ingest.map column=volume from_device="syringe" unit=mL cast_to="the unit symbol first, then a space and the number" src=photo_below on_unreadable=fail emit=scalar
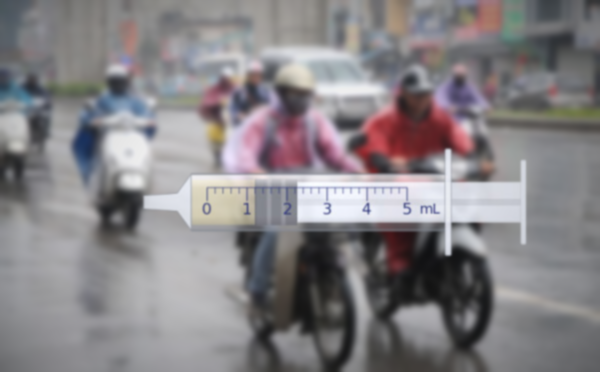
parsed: mL 1.2
